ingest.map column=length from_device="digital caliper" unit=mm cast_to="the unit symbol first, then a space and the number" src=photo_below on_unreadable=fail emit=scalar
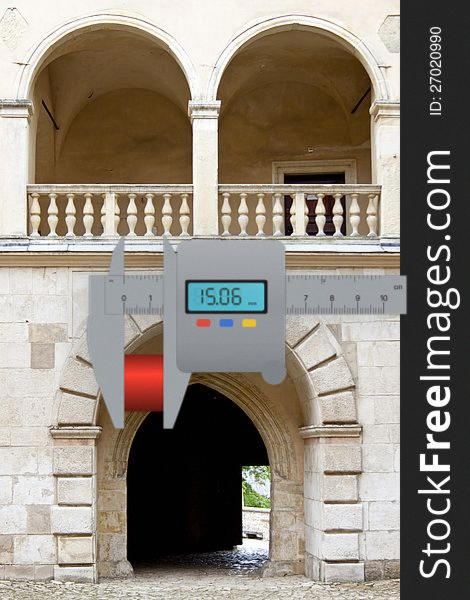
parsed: mm 15.06
